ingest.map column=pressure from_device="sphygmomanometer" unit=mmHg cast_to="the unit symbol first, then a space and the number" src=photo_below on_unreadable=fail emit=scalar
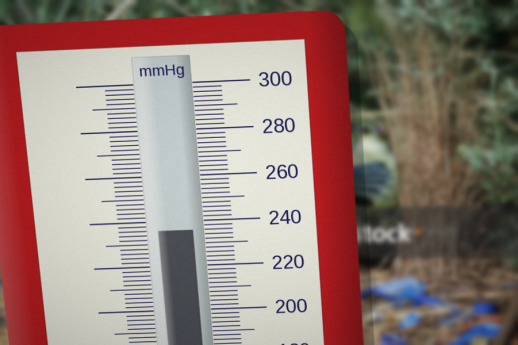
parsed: mmHg 236
